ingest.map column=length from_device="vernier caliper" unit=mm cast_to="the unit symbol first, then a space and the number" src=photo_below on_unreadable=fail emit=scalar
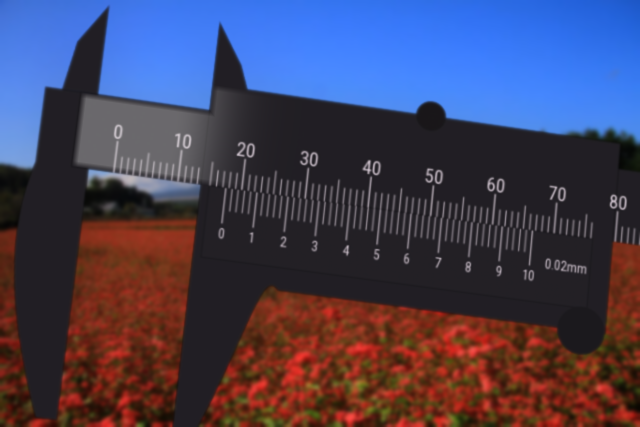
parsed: mm 17.5
